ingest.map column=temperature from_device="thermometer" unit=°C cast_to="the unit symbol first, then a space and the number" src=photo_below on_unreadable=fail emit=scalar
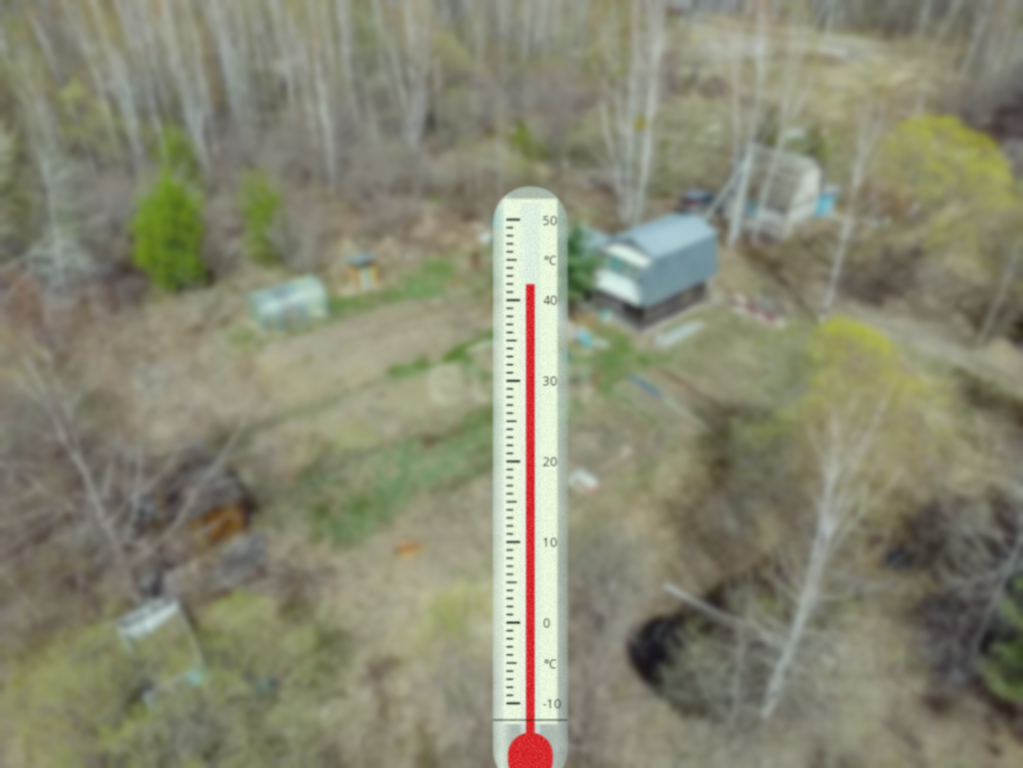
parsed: °C 42
